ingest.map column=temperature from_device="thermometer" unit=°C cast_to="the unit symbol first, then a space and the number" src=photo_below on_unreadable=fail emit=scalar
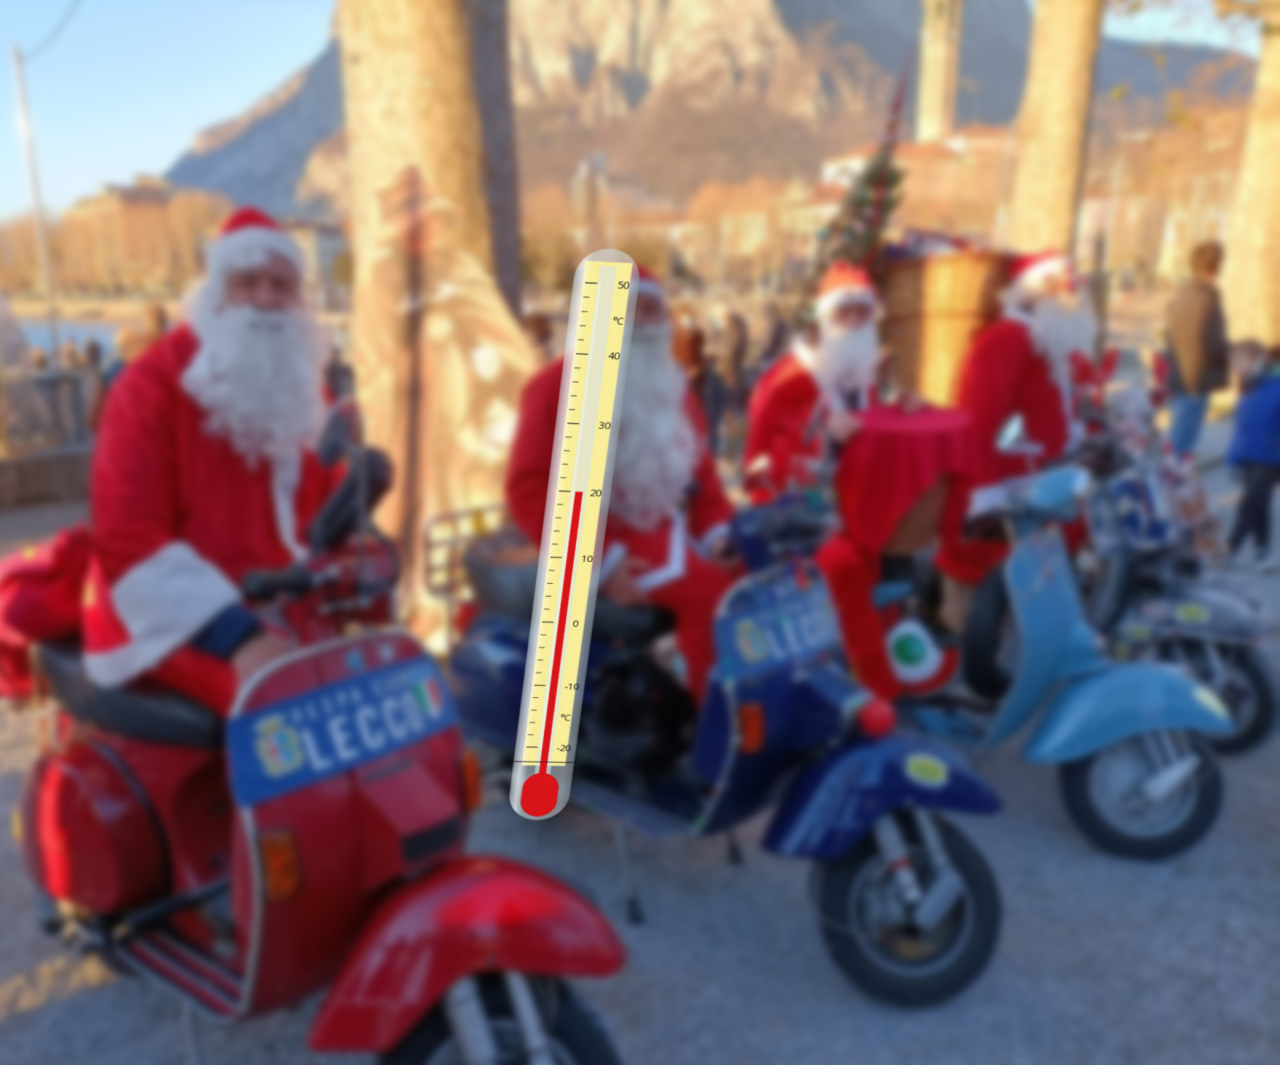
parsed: °C 20
